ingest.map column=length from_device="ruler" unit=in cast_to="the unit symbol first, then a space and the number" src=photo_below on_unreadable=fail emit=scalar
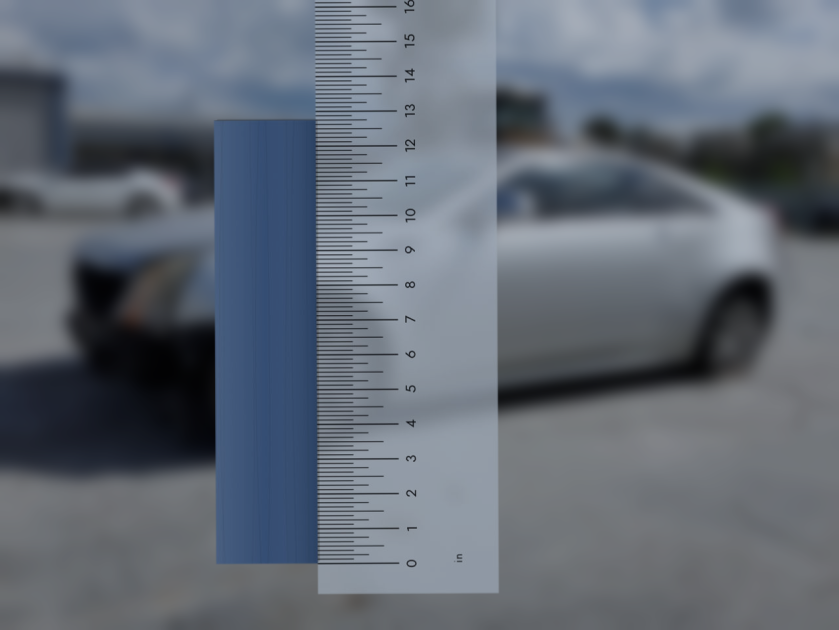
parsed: in 12.75
